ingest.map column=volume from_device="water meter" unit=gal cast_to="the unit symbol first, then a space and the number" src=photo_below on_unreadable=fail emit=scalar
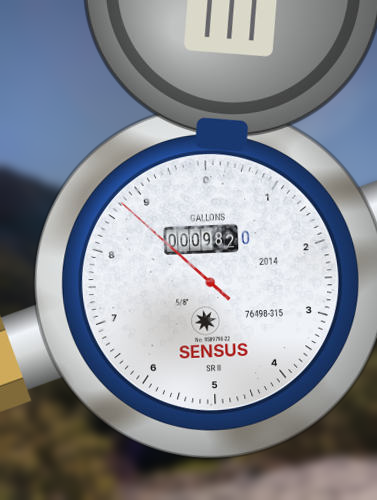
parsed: gal 9818.7
